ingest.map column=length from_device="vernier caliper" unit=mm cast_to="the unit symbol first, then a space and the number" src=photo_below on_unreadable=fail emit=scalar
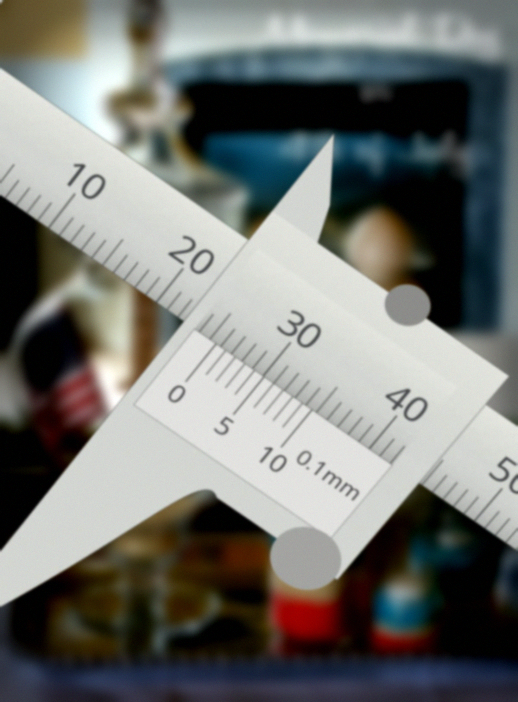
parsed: mm 25.6
